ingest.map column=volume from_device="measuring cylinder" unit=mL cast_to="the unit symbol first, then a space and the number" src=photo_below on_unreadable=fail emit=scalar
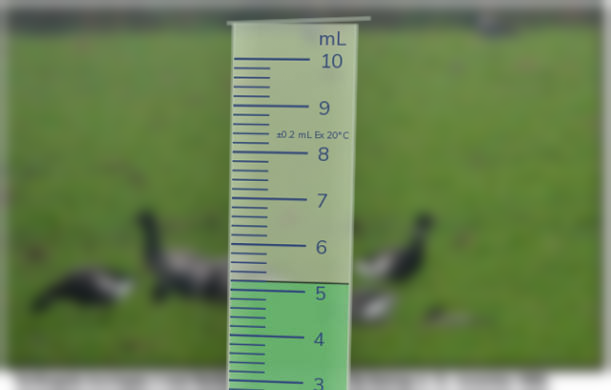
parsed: mL 5.2
